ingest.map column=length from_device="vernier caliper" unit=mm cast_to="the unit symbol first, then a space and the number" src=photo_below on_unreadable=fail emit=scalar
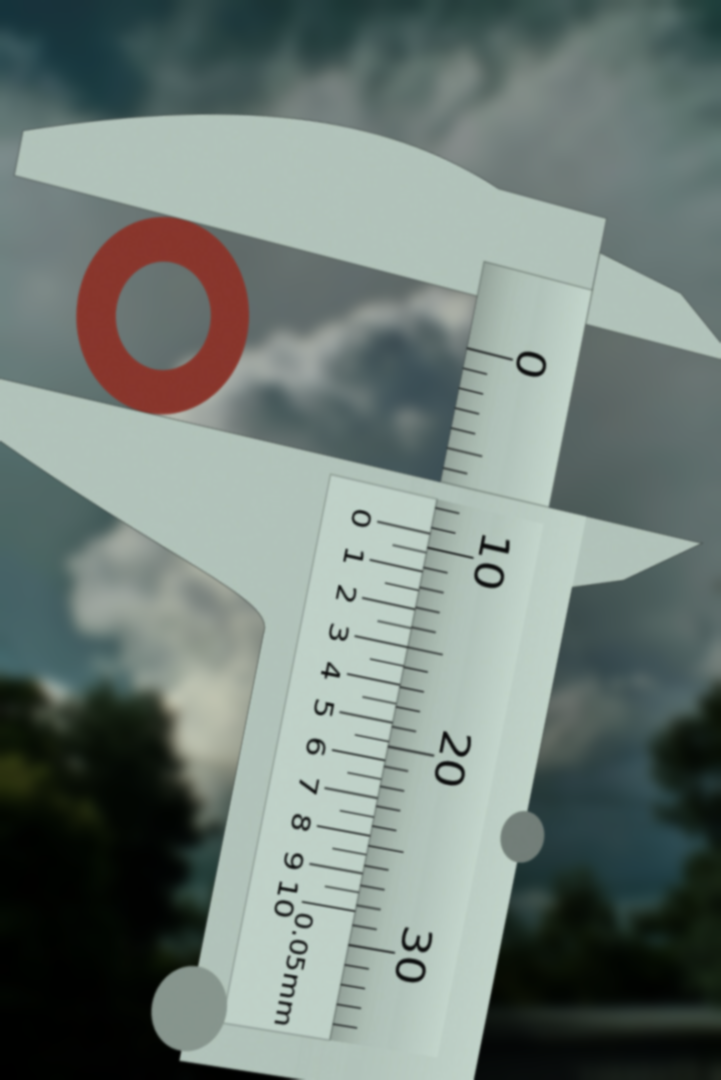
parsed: mm 9.3
